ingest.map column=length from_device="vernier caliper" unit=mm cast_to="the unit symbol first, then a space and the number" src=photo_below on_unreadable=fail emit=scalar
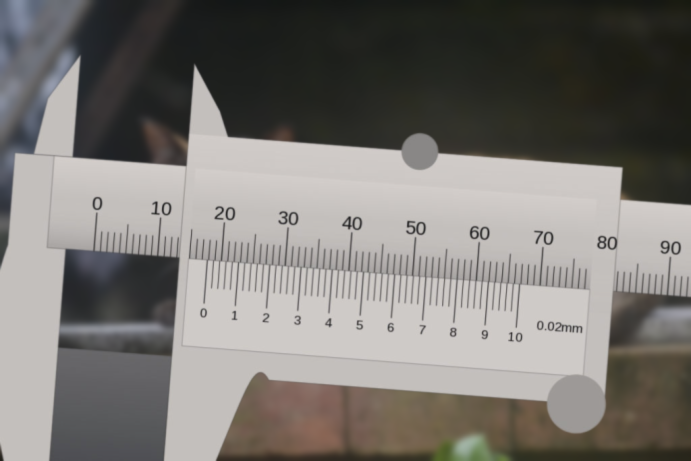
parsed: mm 17.8
